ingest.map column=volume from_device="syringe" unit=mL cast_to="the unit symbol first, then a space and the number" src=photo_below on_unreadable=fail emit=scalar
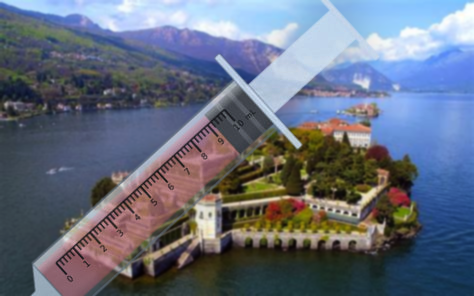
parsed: mL 9.2
